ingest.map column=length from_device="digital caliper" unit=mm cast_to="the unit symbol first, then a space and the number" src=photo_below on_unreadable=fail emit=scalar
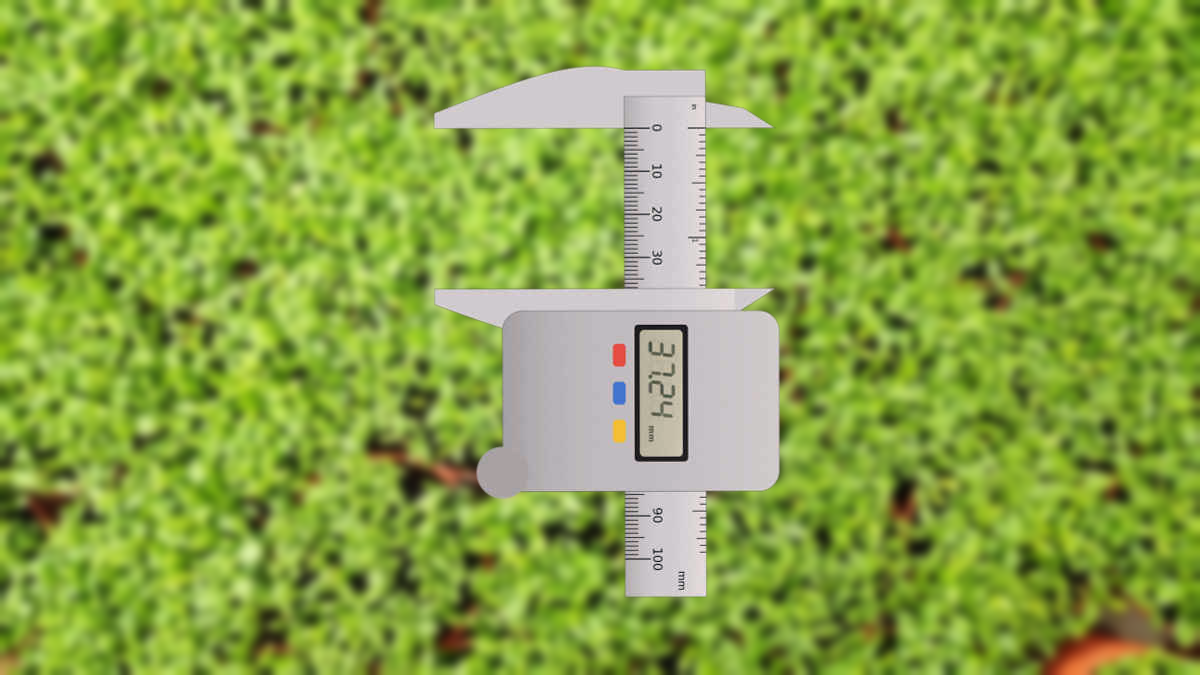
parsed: mm 37.24
